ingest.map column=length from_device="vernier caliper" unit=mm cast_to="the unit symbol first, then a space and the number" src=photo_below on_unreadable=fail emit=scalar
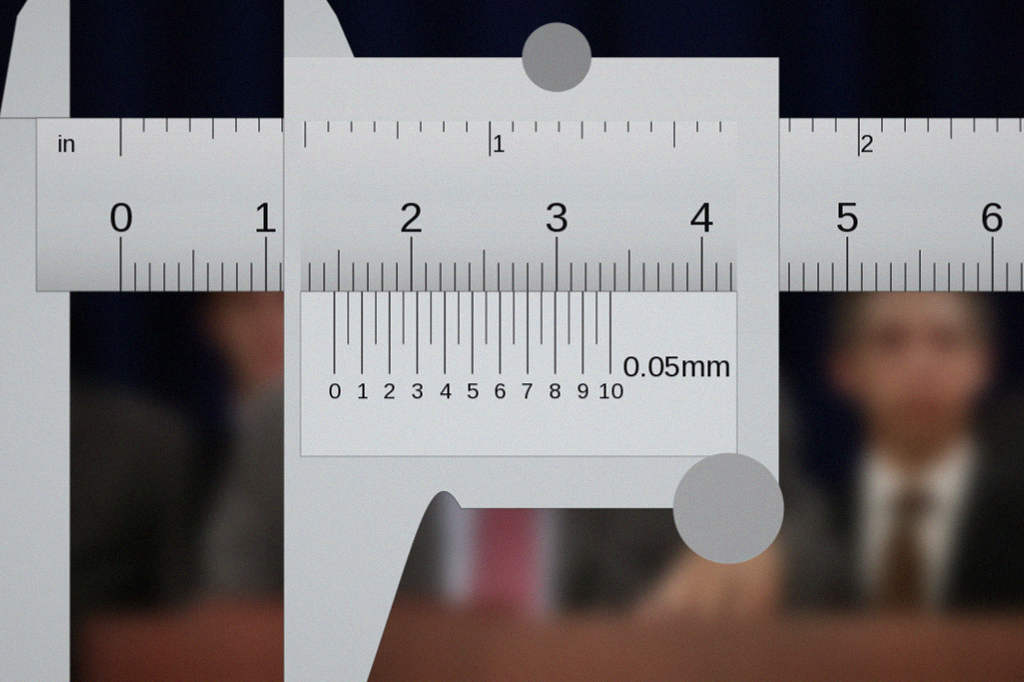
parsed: mm 14.7
